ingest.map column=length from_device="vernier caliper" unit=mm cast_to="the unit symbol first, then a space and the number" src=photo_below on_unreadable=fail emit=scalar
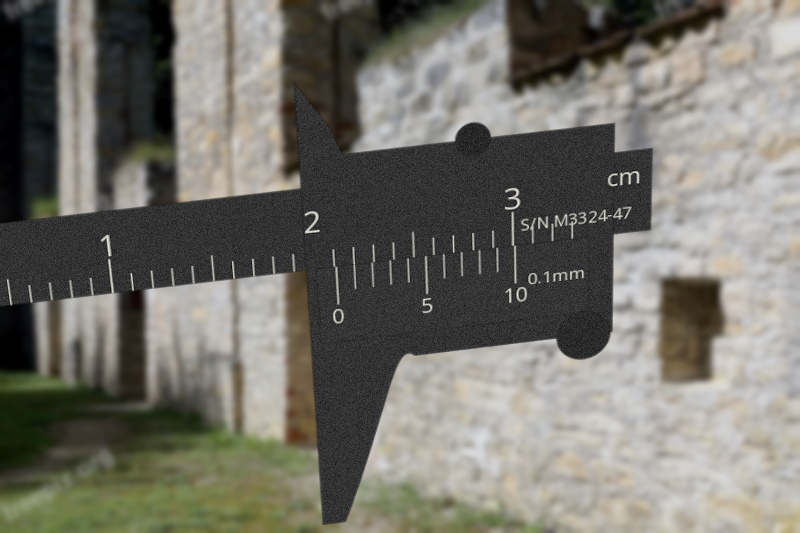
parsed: mm 21.1
